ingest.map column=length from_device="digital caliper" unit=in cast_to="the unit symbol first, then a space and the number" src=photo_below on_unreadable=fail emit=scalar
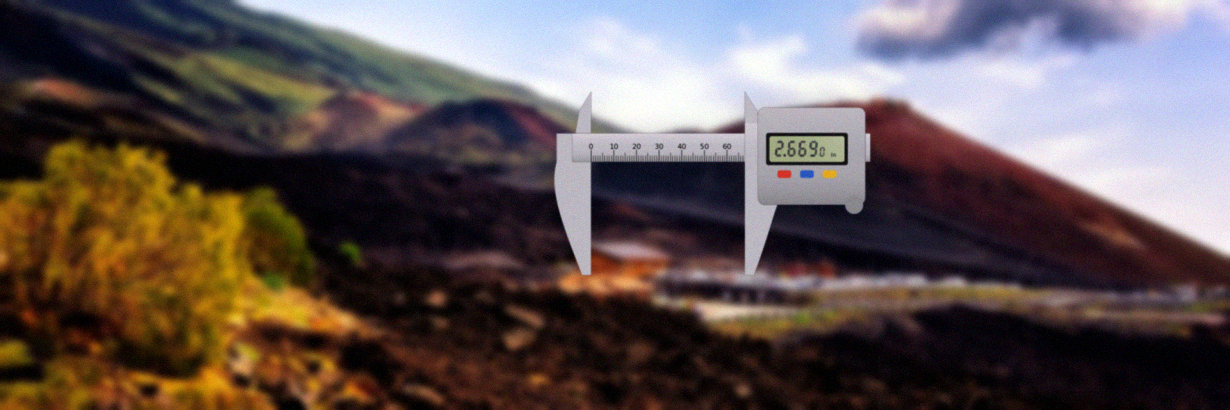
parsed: in 2.6690
